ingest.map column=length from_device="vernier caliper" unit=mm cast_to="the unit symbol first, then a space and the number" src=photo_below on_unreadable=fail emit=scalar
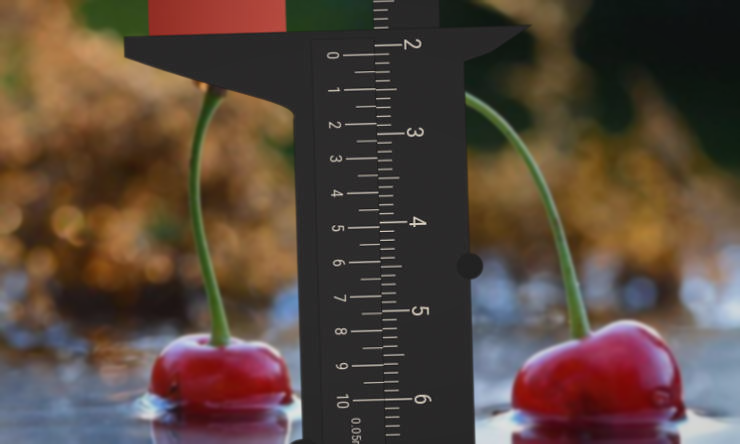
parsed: mm 21.0
